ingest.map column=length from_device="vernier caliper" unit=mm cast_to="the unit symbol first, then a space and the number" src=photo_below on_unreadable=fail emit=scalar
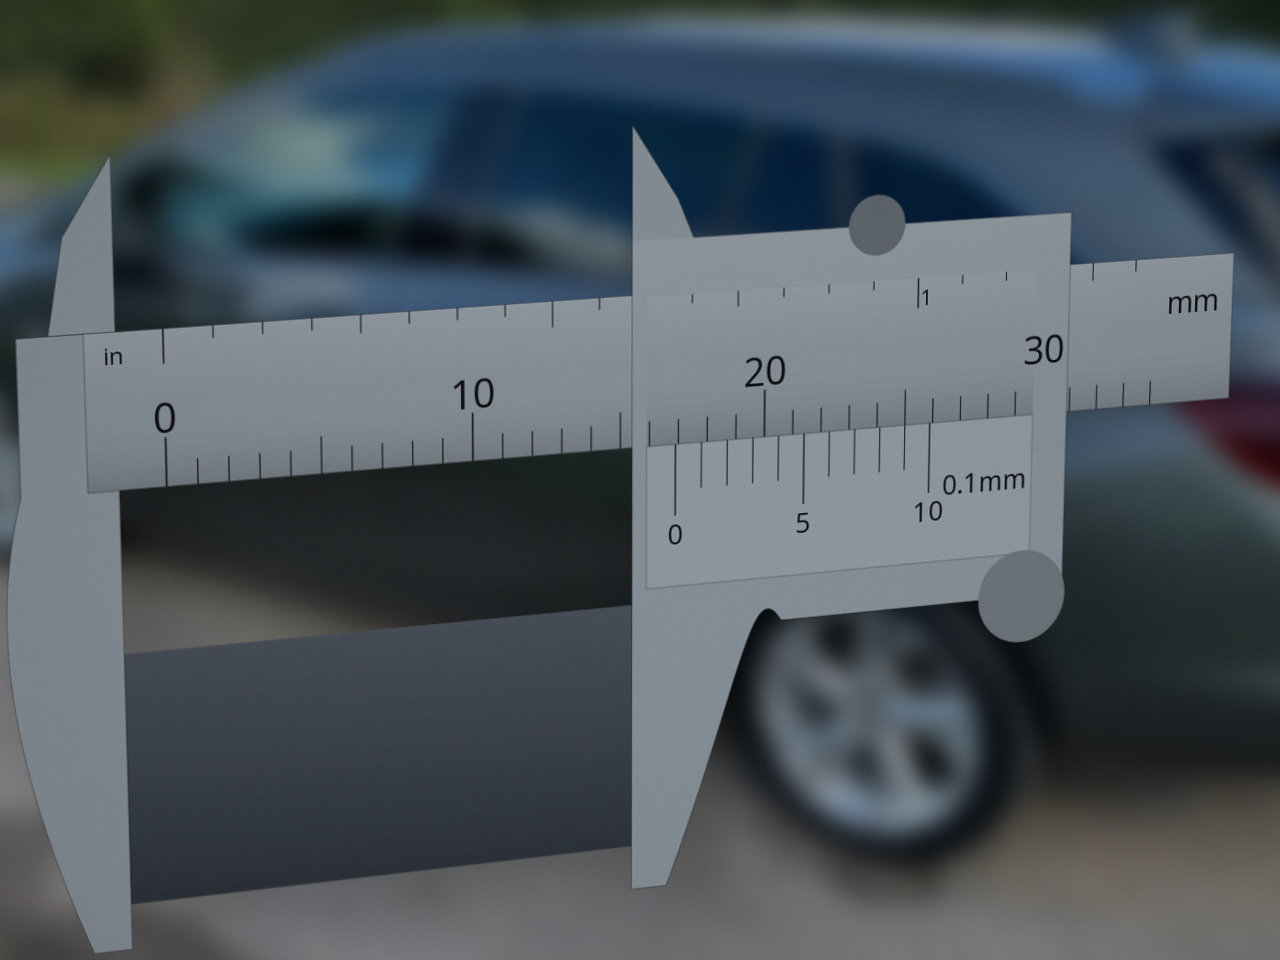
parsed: mm 16.9
